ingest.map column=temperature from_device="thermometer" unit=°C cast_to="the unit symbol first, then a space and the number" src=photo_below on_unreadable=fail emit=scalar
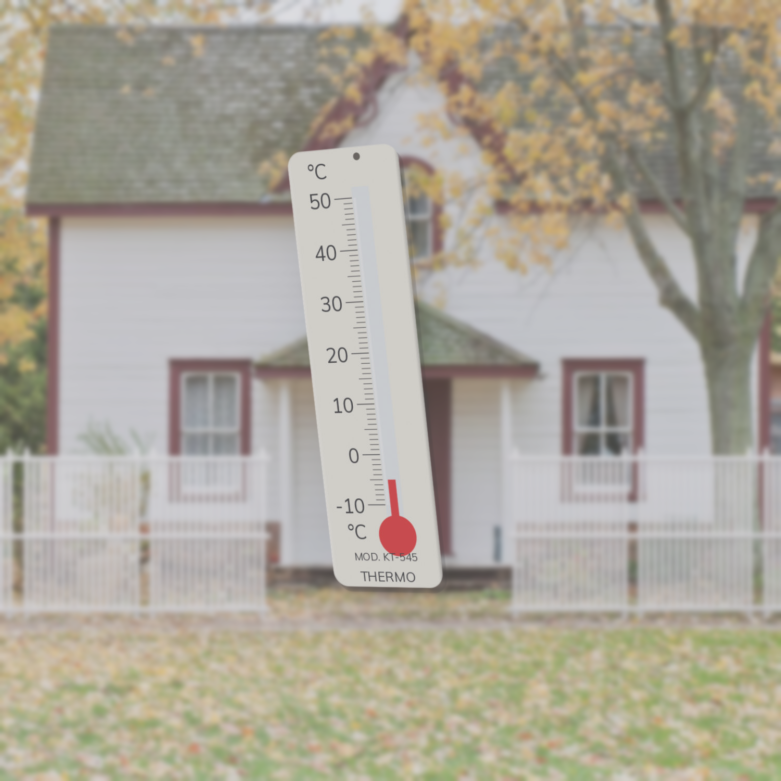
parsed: °C -5
